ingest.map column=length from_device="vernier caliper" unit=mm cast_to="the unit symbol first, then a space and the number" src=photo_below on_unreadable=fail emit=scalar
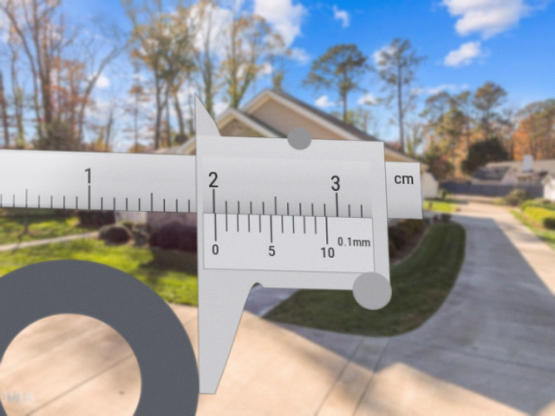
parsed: mm 20.1
